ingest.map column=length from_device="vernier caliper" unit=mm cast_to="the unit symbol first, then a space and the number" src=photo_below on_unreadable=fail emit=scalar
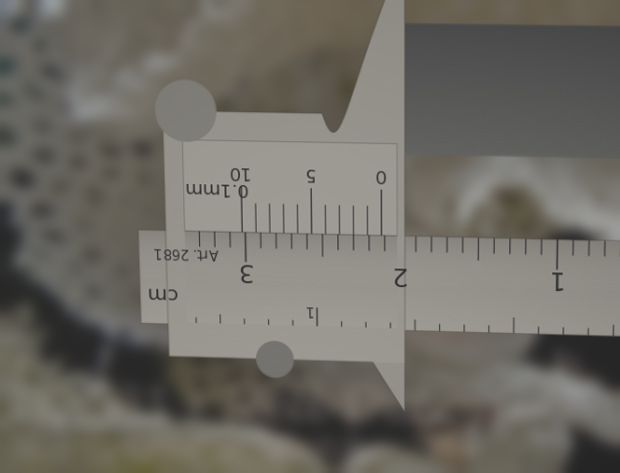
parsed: mm 21.2
